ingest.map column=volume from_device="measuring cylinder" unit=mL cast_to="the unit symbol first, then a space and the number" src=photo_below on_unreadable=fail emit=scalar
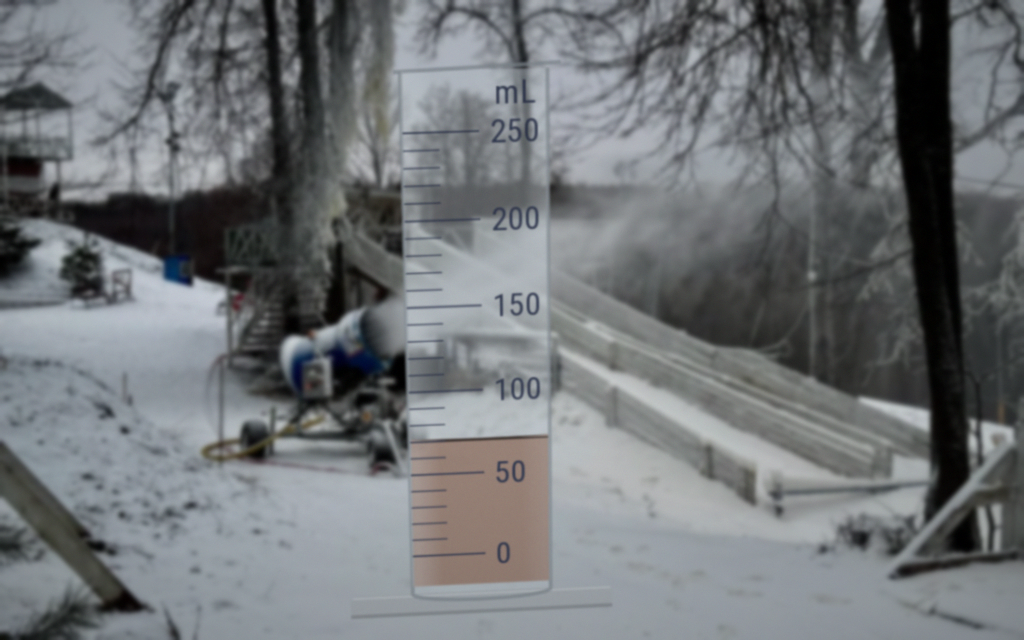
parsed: mL 70
